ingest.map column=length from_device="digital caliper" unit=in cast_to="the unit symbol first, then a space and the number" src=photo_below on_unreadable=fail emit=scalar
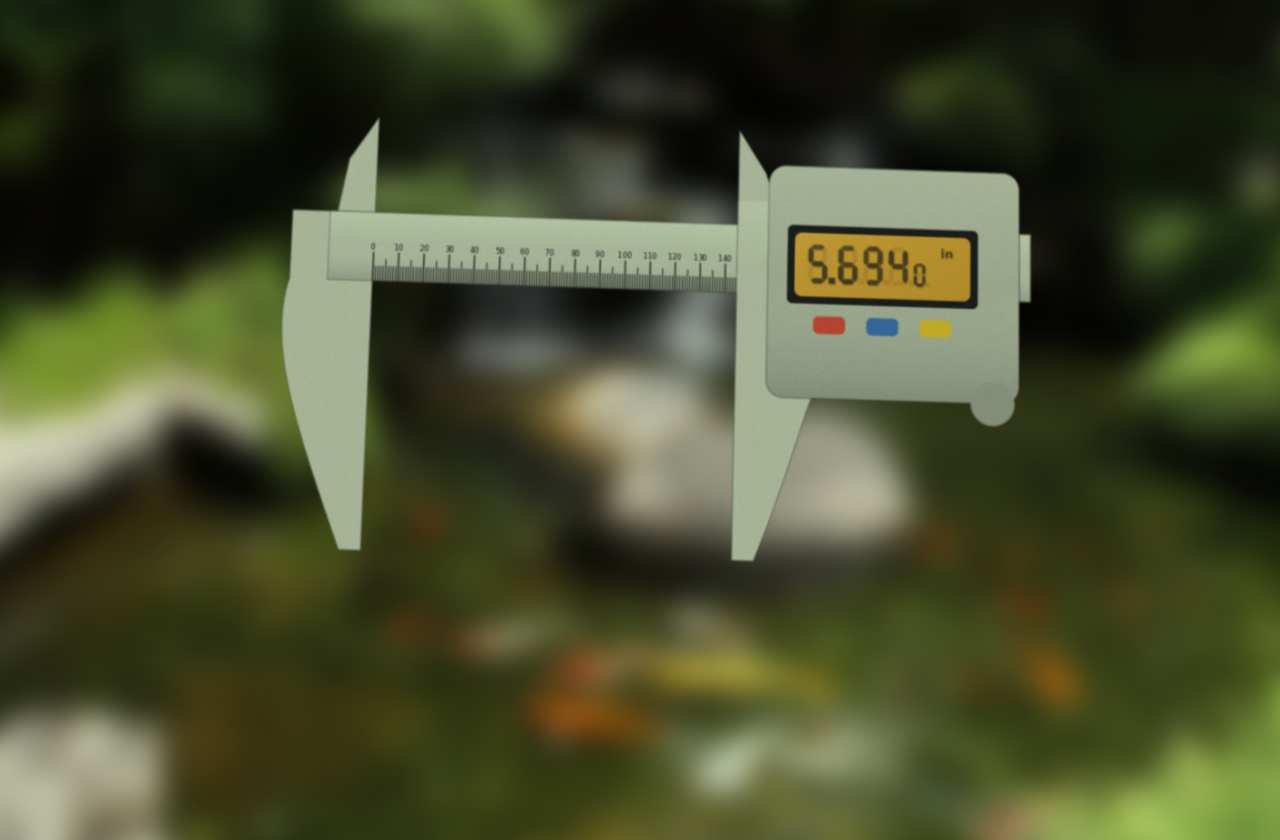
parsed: in 5.6940
